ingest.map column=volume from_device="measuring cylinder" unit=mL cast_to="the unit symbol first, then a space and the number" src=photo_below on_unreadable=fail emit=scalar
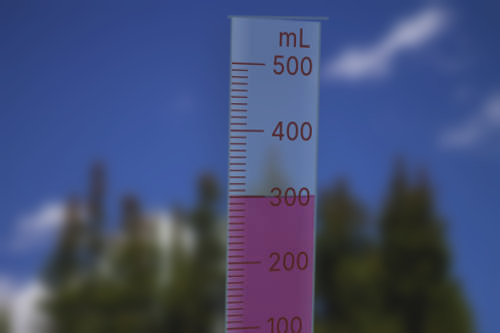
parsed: mL 300
